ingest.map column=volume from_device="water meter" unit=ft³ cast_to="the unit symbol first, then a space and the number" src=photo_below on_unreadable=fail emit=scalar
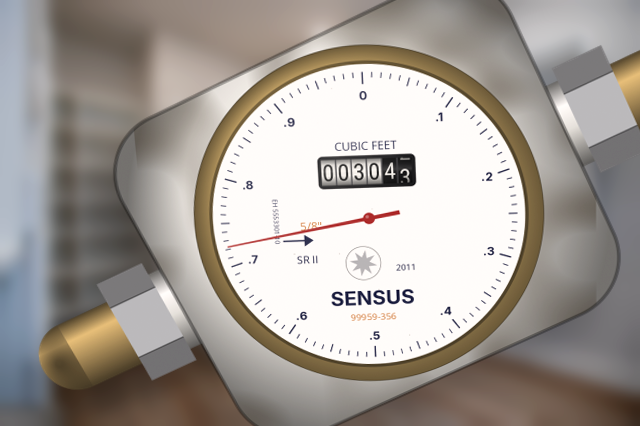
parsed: ft³ 3042.72
